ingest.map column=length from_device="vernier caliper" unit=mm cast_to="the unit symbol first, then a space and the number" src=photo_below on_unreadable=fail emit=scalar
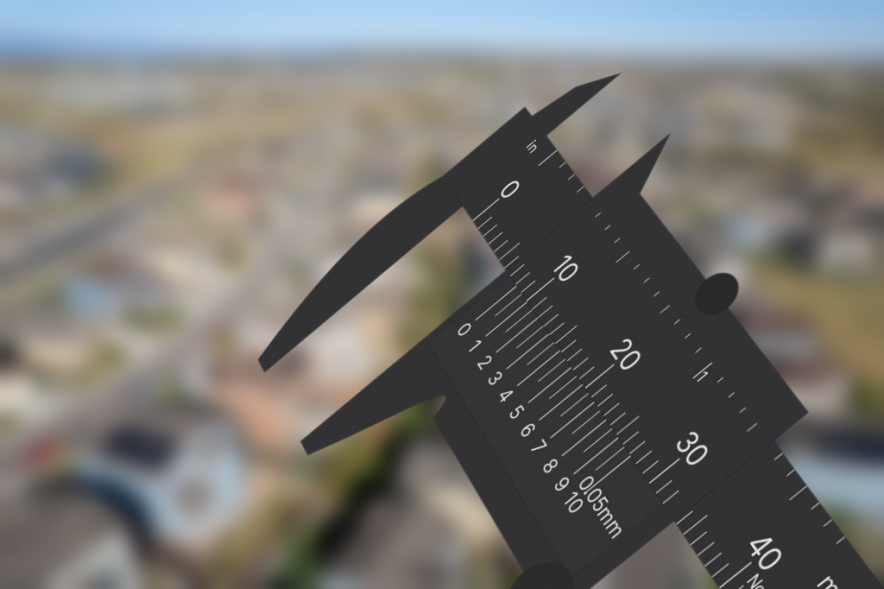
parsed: mm 8.2
